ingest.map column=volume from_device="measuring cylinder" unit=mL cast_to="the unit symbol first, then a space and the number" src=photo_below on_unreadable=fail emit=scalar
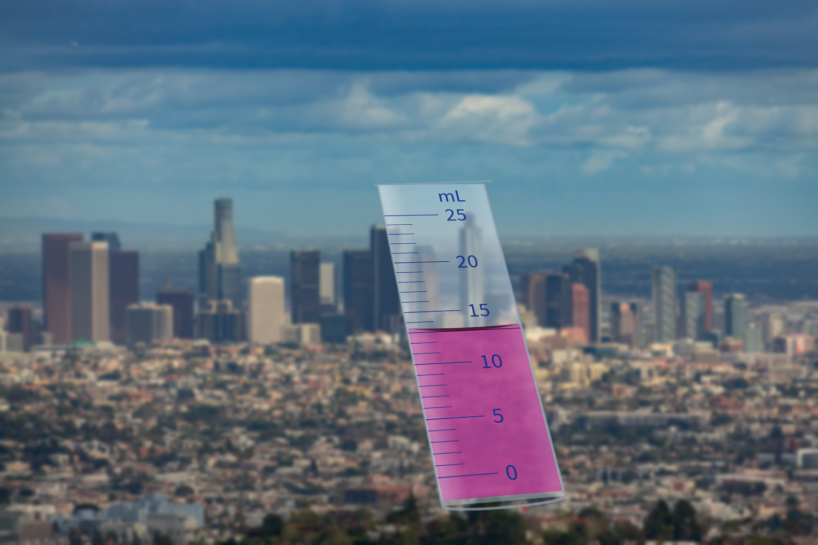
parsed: mL 13
